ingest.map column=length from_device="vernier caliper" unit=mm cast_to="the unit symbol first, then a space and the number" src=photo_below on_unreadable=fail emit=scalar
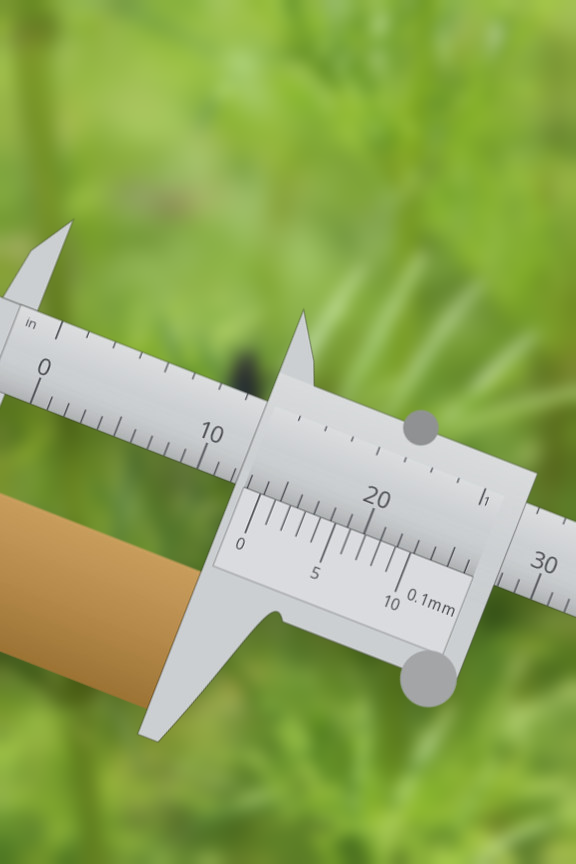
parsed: mm 13.8
